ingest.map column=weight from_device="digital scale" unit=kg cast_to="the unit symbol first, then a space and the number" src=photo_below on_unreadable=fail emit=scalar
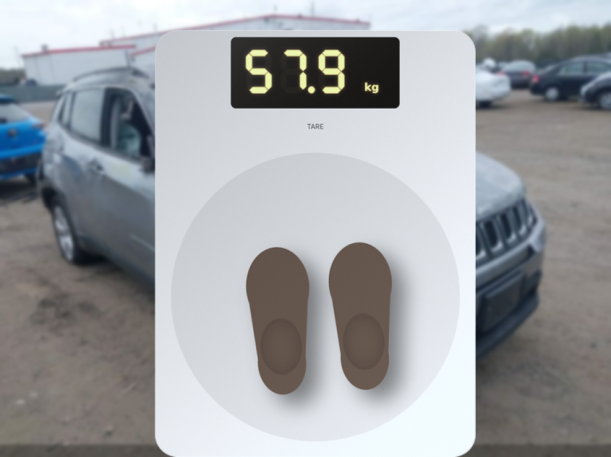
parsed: kg 57.9
